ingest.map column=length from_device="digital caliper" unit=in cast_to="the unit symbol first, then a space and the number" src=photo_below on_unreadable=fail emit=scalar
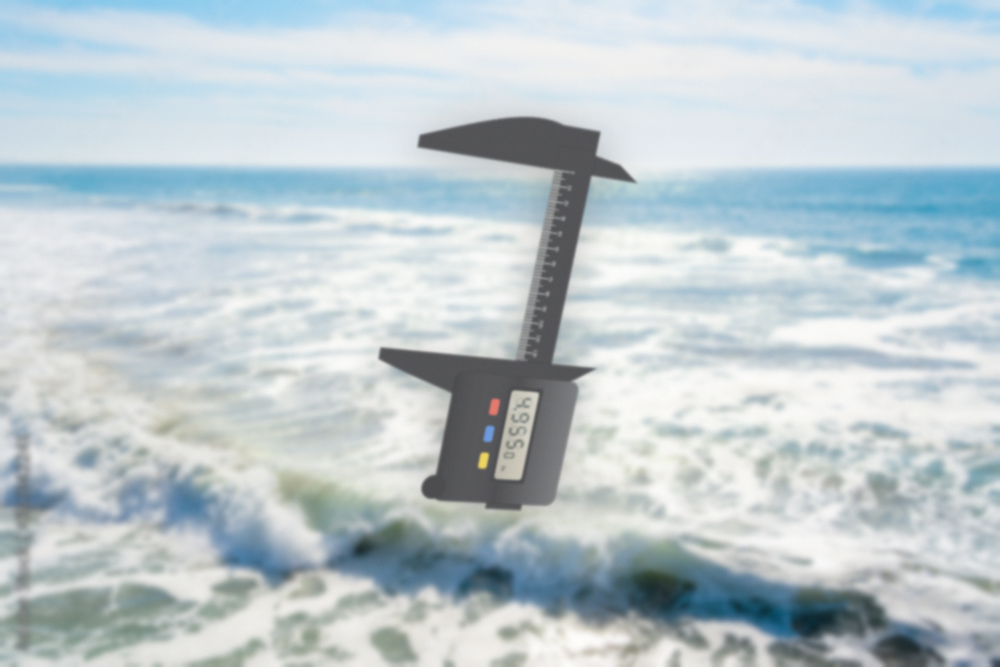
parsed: in 4.9550
